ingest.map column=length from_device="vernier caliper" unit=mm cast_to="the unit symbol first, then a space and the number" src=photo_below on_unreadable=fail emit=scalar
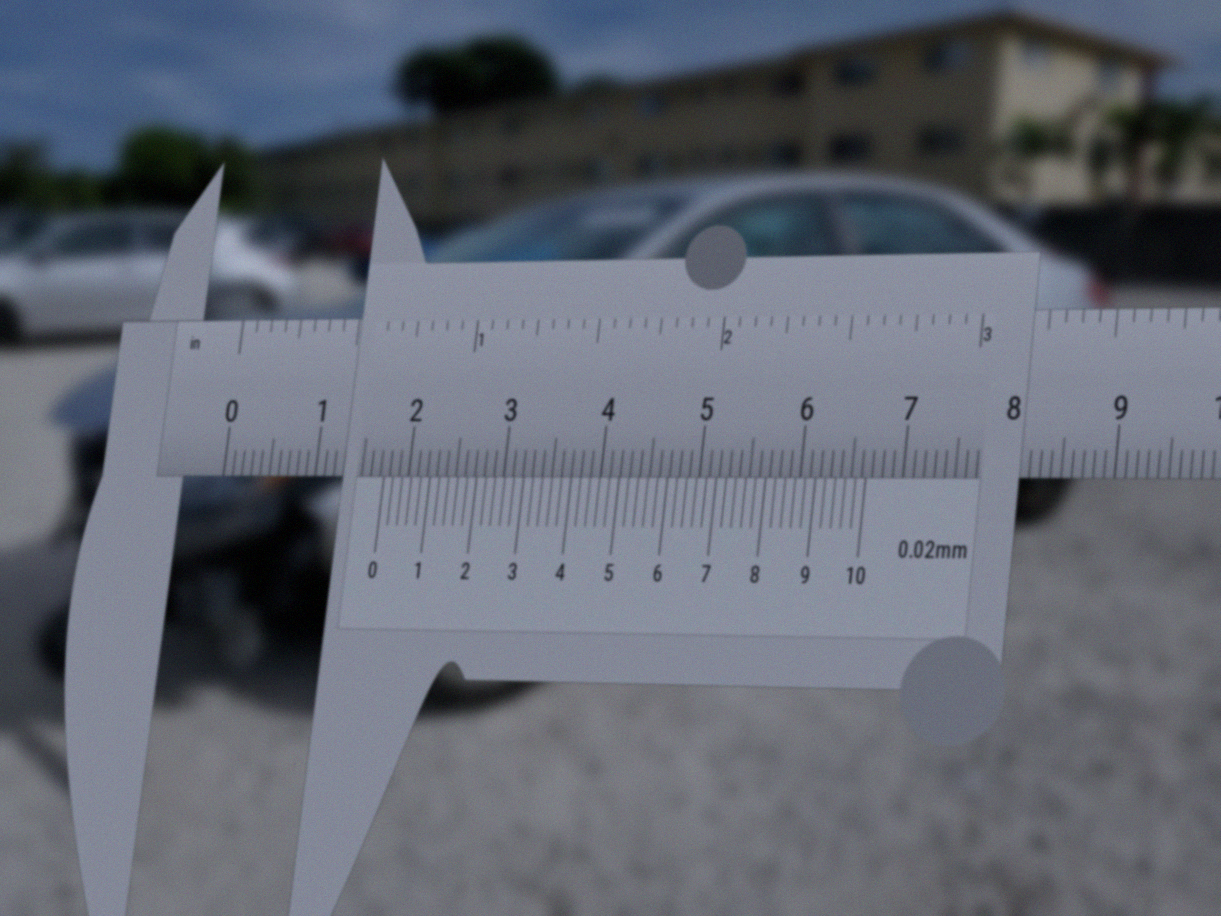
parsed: mm 17.4
